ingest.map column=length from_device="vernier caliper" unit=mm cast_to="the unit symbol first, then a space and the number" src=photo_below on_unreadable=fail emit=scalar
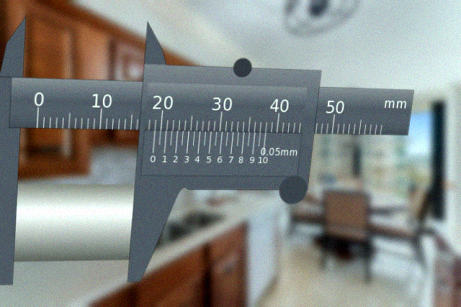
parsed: mm 19.0
